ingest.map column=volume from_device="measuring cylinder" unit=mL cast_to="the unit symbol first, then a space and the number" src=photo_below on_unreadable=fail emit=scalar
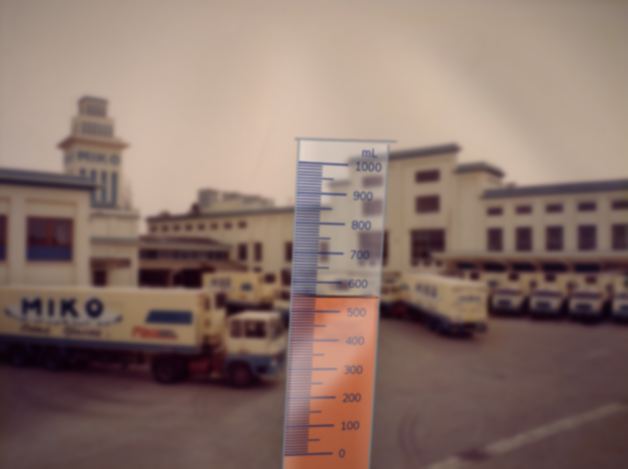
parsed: mL 550
